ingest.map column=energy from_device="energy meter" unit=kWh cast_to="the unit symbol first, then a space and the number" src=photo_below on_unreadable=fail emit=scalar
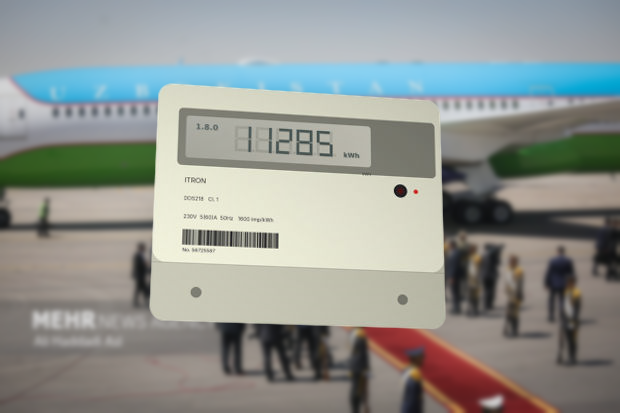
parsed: kWh 11285
